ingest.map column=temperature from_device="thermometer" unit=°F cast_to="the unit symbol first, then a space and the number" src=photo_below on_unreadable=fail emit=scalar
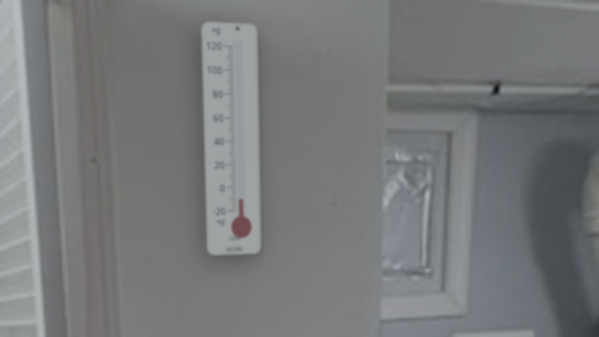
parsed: °F -10
